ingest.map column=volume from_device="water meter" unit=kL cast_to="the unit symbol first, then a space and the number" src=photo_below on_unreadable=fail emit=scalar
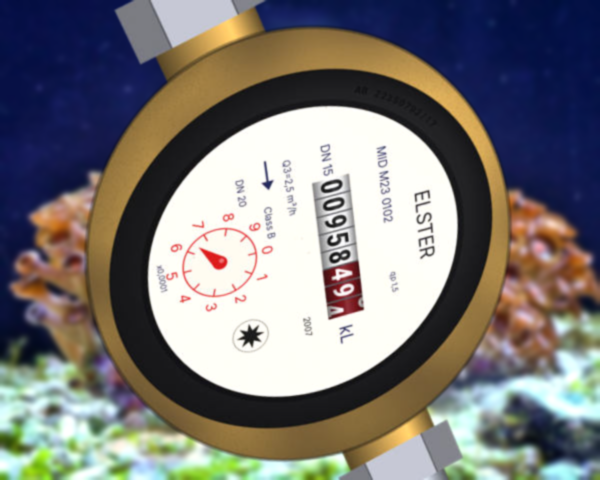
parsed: kL 958.4936
